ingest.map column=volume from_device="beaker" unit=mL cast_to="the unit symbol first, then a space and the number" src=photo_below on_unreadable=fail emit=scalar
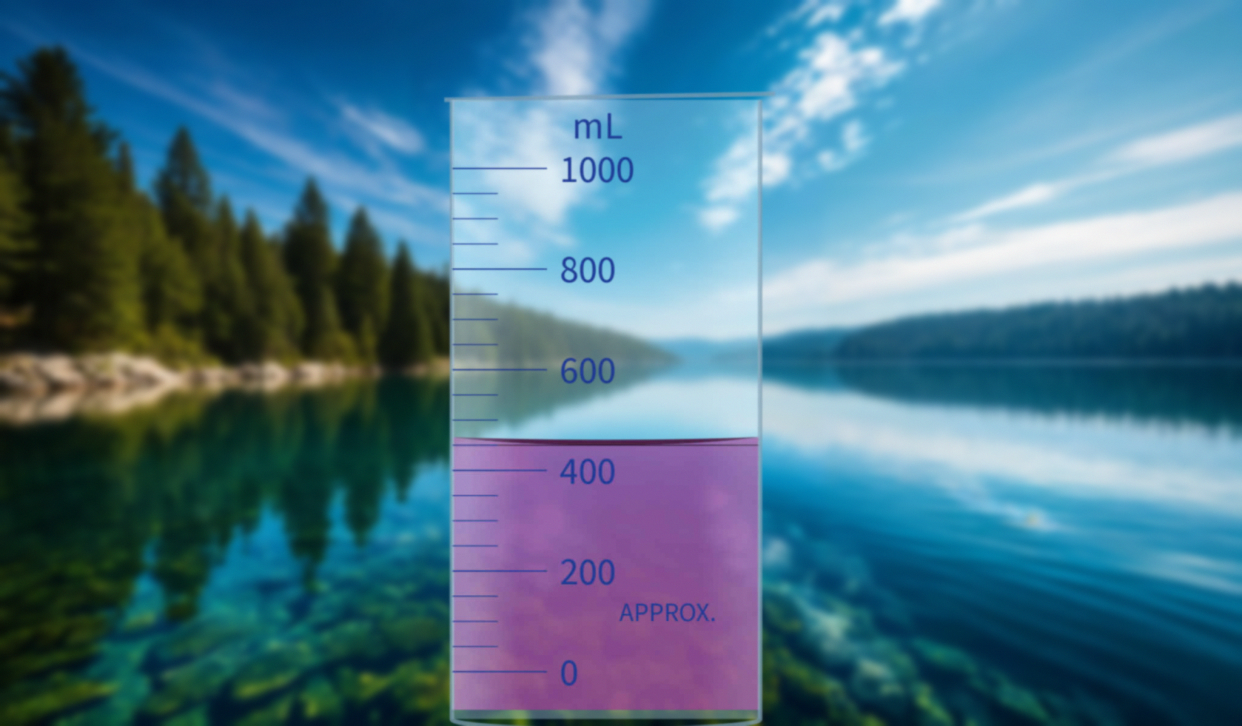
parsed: mL 450
